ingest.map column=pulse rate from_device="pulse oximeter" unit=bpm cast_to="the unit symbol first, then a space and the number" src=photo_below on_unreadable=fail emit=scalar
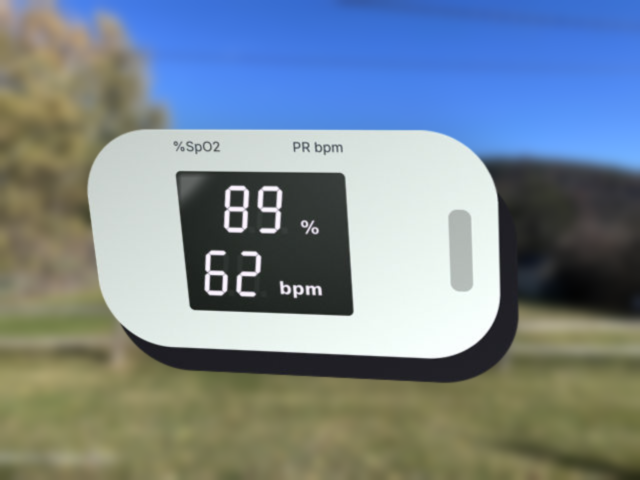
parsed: bpm 62
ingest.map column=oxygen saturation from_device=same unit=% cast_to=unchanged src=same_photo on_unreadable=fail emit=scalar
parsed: % 89
